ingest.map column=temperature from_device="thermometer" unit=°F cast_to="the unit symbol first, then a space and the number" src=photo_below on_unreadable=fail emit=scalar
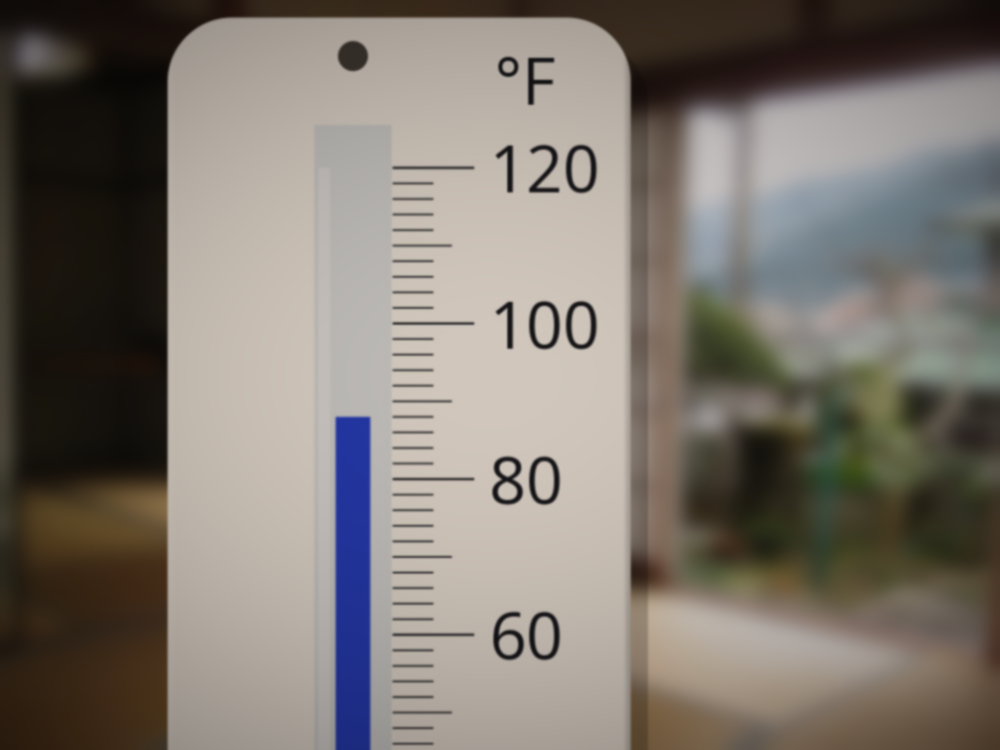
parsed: °F 88
